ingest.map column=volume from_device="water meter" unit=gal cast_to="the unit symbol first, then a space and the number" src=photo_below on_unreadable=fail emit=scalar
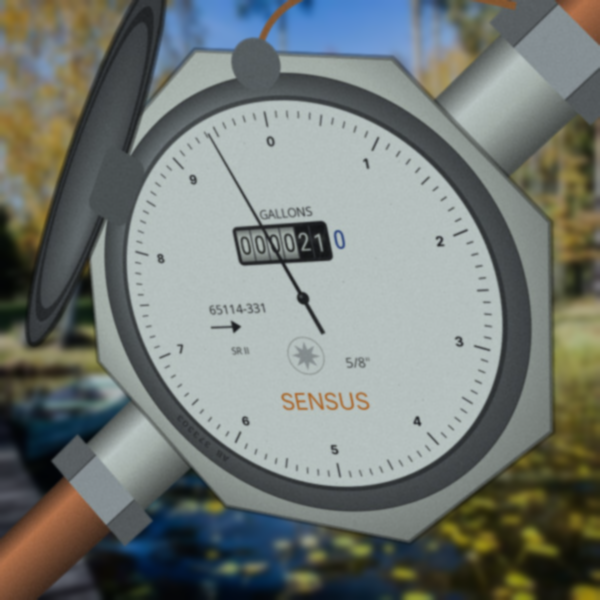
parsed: gal 209.4
